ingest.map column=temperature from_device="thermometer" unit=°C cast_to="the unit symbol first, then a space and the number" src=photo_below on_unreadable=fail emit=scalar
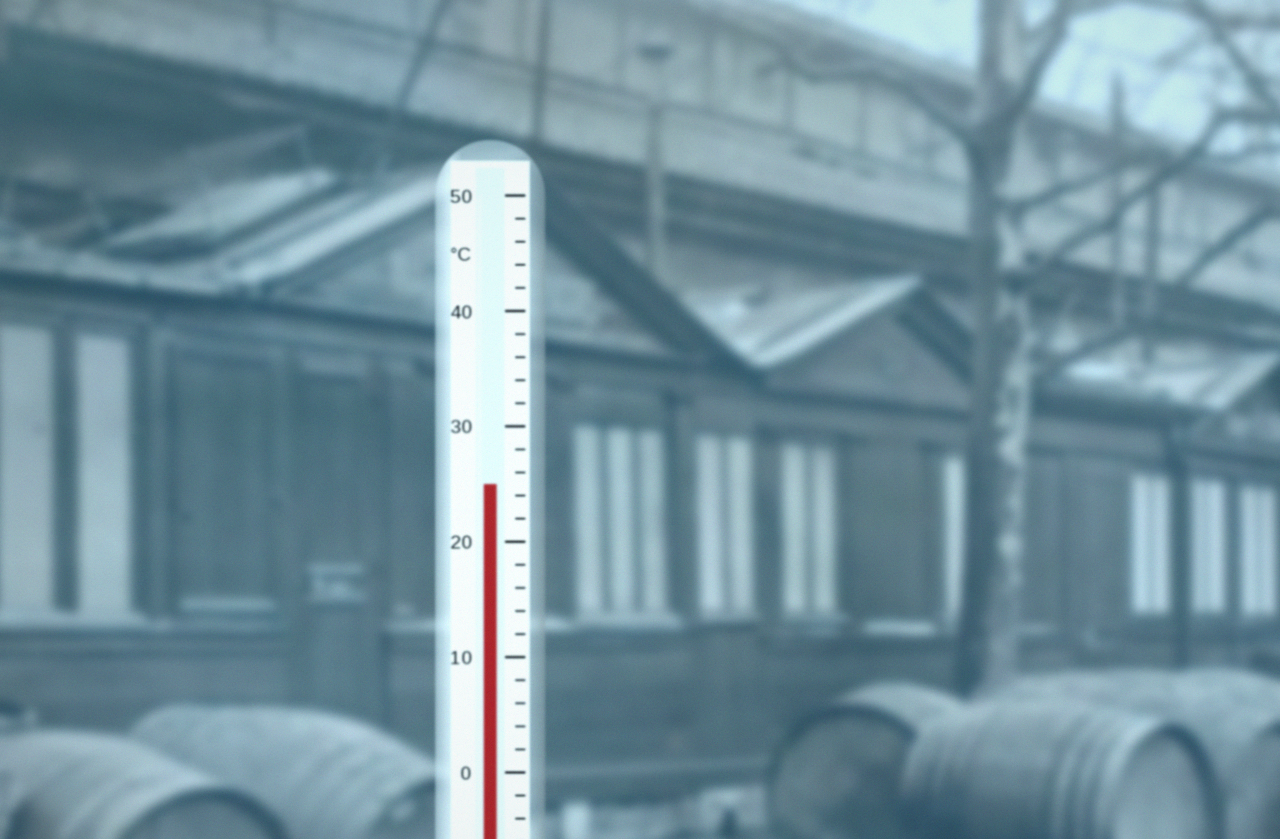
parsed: °C 25
